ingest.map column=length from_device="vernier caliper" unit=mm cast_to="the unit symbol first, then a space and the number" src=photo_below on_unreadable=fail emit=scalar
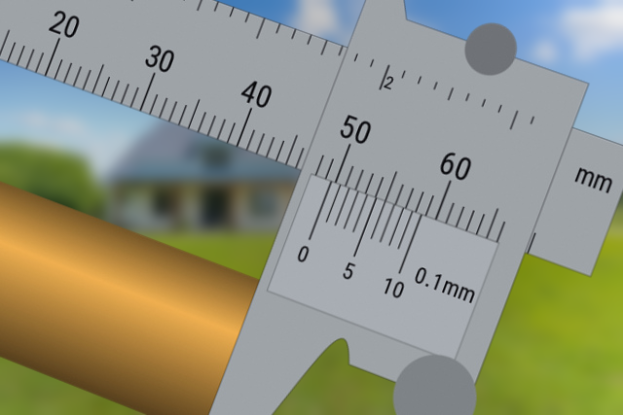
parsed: mm 49.6
